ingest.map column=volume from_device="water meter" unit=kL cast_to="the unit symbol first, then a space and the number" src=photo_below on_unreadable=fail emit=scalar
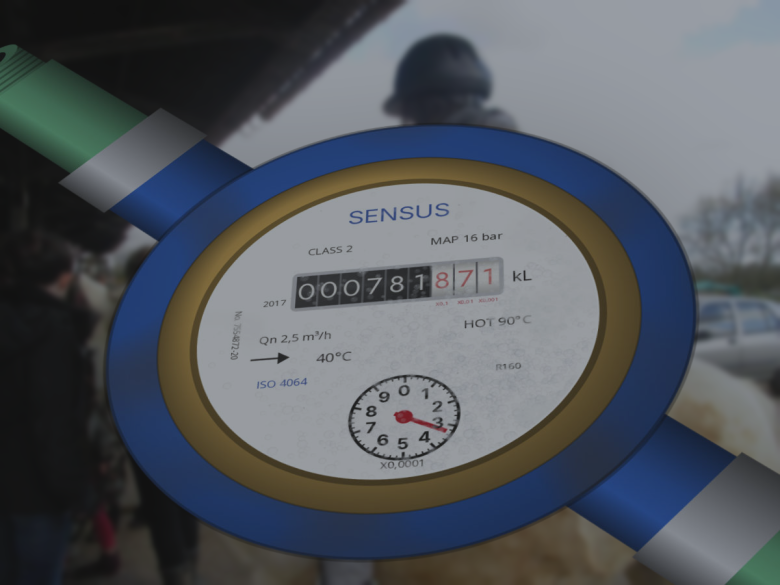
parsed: kL 781.8713
